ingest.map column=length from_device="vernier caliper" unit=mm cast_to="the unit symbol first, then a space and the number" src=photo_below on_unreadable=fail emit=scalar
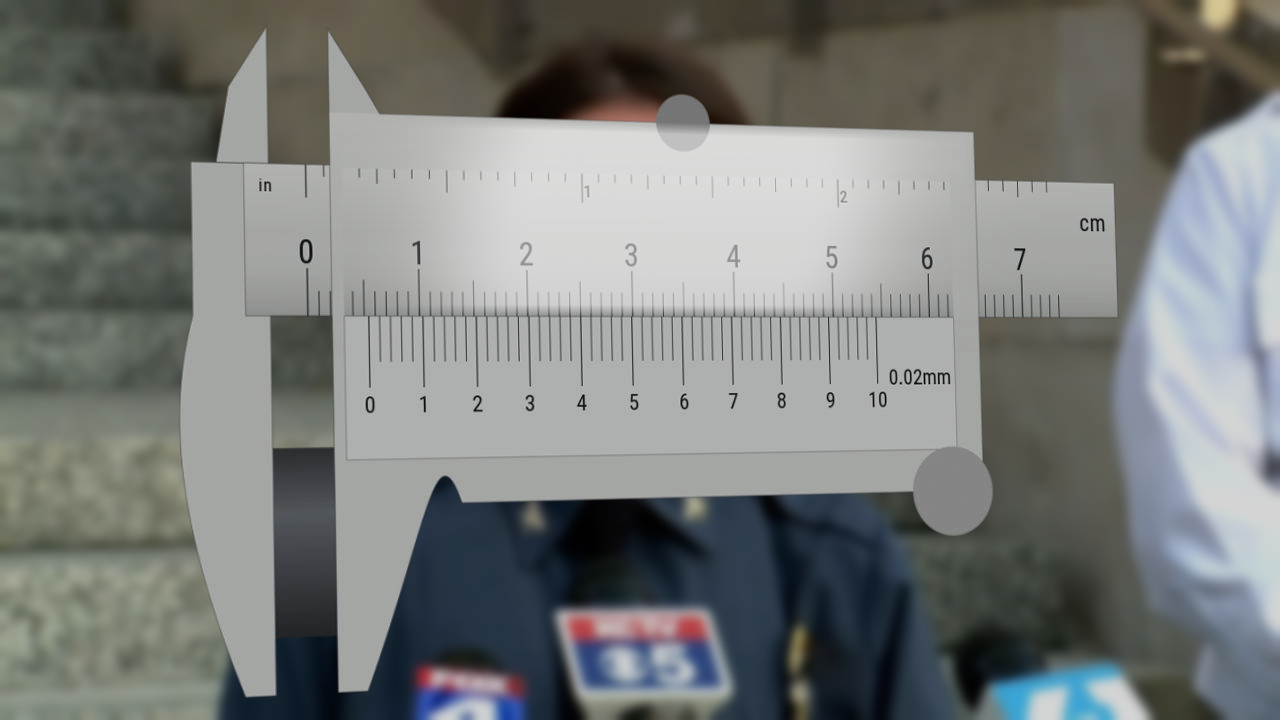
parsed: mm 5.4
